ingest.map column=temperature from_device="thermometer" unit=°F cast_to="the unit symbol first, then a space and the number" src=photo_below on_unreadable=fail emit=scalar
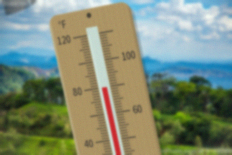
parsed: °F 80
